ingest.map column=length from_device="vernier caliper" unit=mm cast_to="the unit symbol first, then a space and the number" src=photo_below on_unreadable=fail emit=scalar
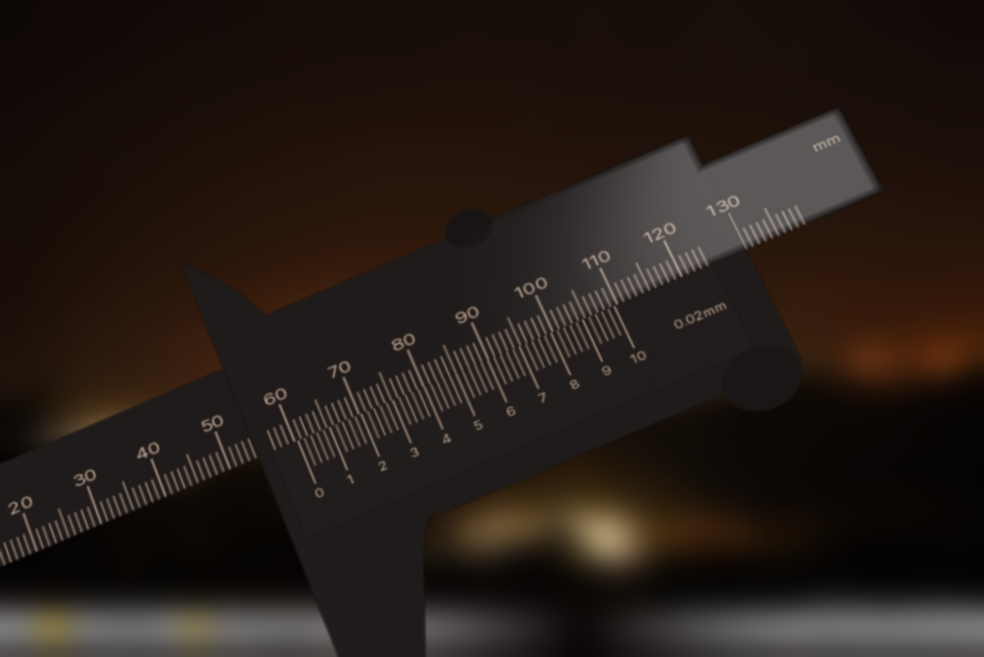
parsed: mm 60.5
